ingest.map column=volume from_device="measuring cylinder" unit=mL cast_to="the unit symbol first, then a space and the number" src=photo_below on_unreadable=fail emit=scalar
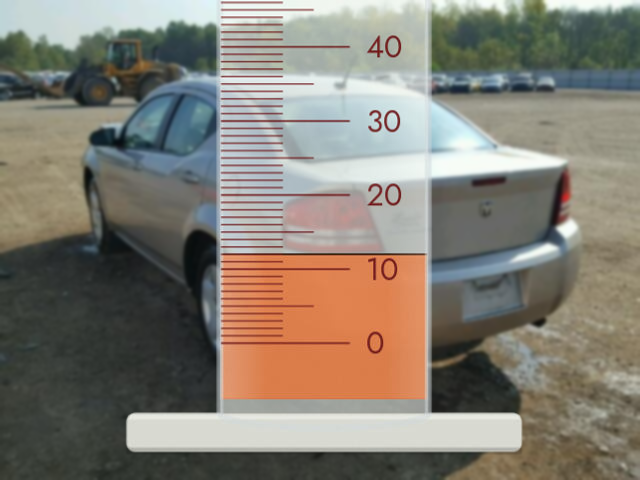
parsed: mL 12
